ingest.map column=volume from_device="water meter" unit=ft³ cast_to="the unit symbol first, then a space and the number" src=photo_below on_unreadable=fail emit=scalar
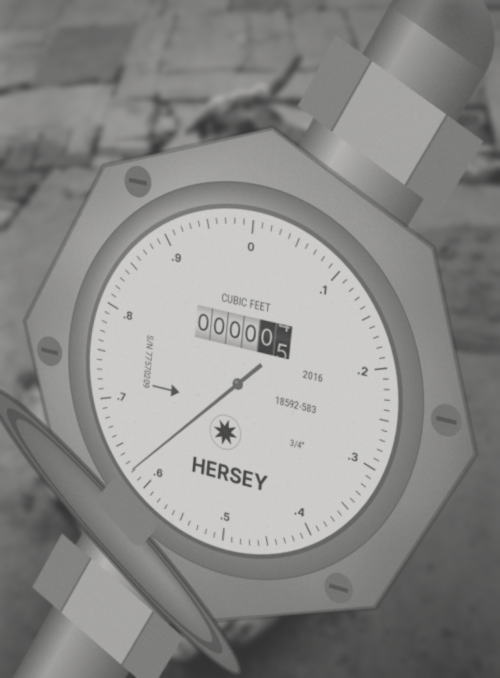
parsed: ft³ 4.62
